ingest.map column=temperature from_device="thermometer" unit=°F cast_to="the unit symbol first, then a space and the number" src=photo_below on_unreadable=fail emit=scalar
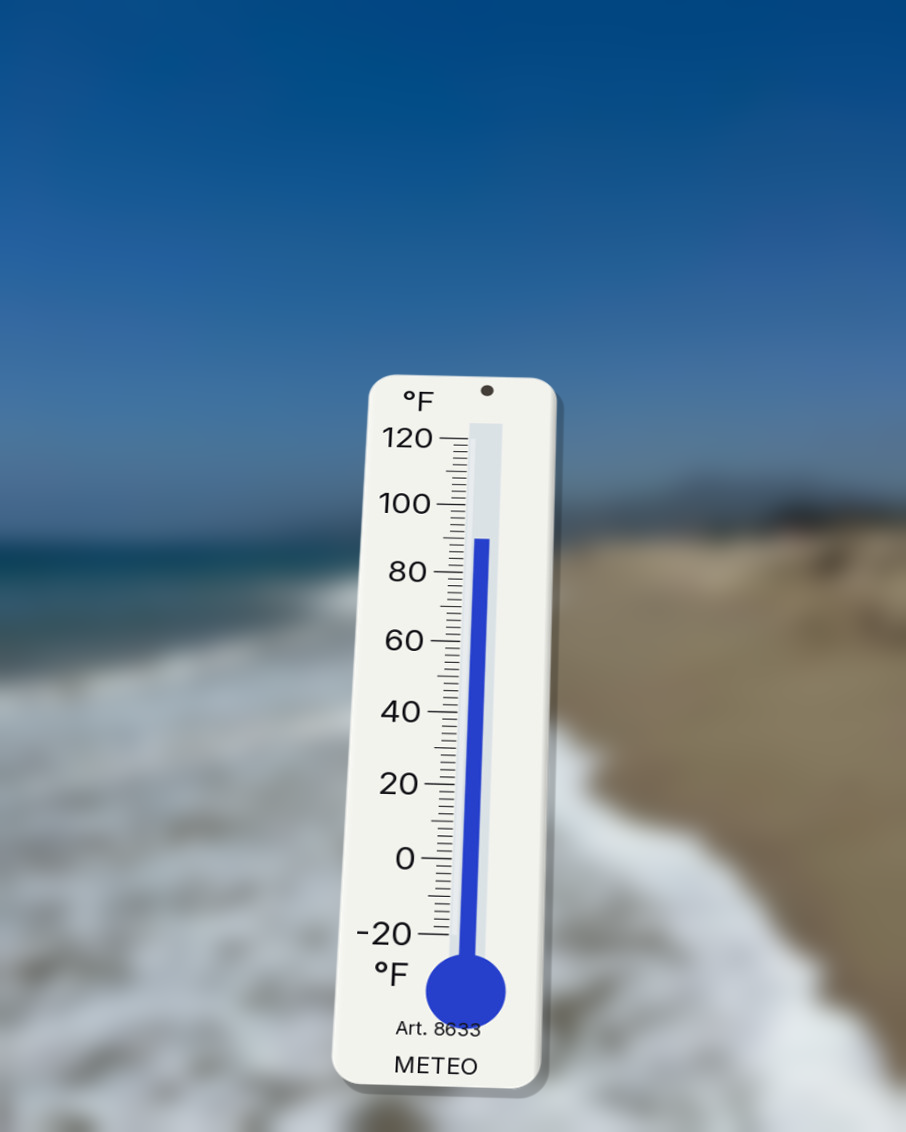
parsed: °F 90
